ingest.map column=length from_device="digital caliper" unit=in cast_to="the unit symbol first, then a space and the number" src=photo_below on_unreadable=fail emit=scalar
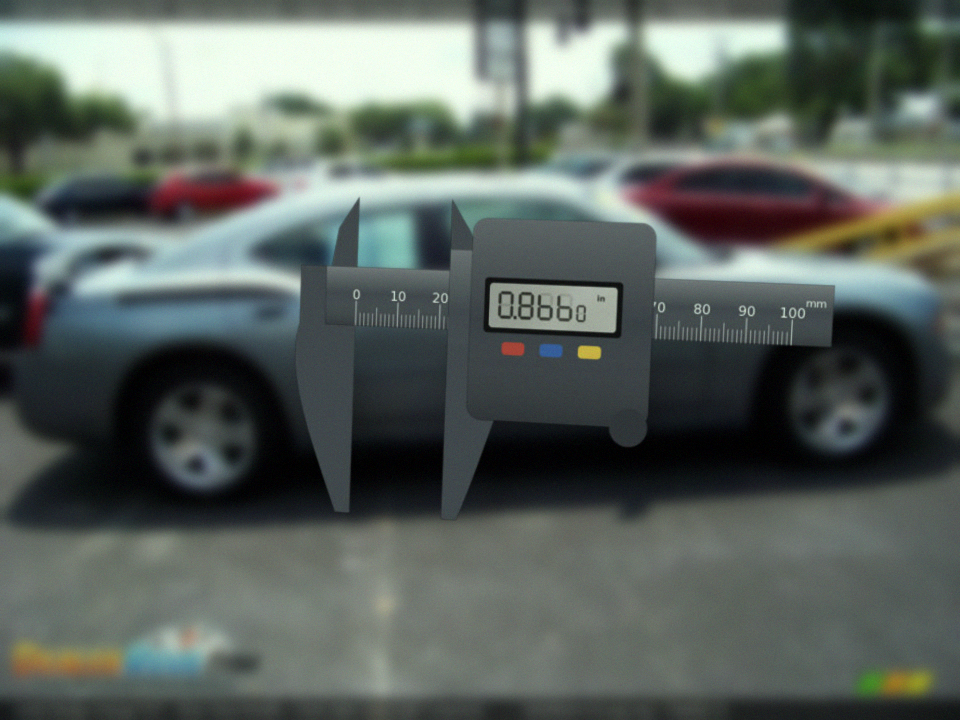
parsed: in 0.8660
